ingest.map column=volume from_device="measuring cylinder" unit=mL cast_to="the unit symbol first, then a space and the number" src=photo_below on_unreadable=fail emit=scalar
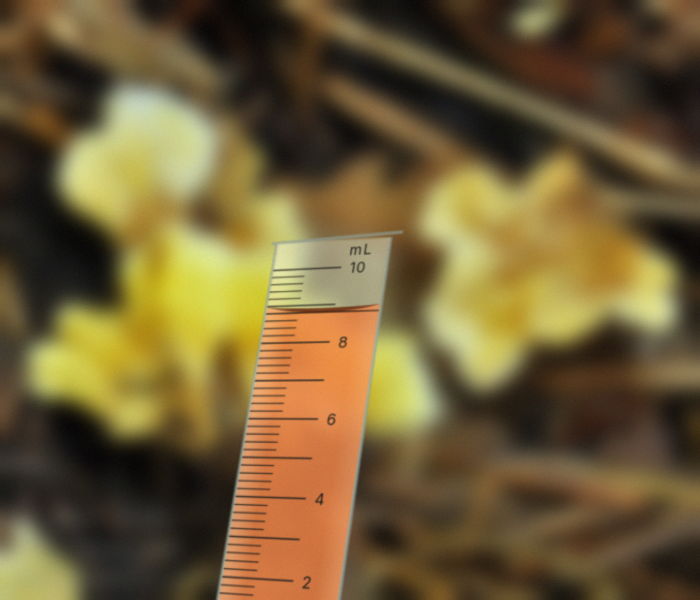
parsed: mL 8.8
